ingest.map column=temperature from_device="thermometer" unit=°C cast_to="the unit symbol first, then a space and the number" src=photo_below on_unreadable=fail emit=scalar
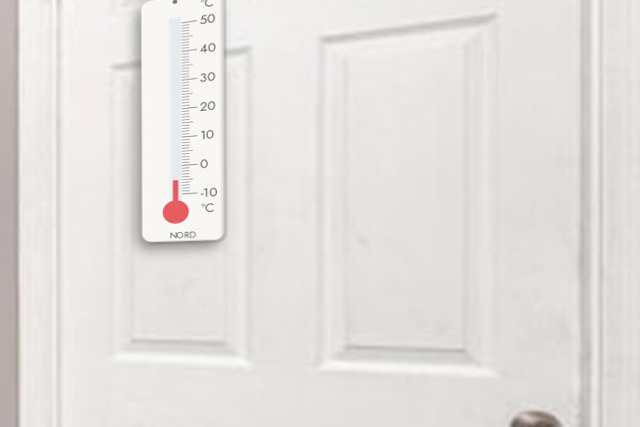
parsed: °C -5
